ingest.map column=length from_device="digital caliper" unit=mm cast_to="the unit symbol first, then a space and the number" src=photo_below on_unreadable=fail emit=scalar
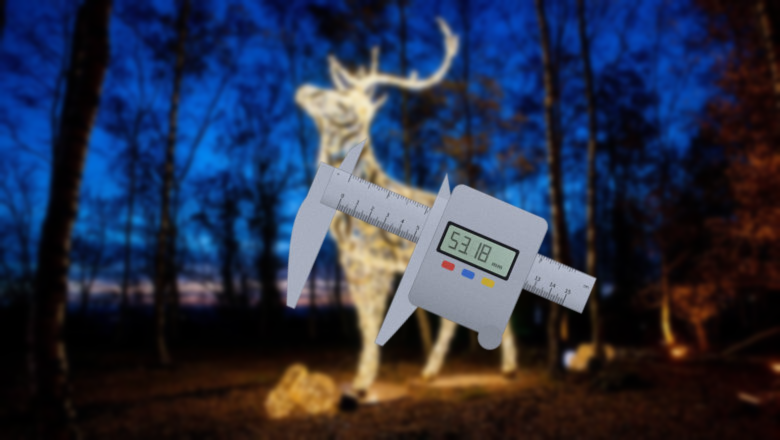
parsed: mm 53.18
